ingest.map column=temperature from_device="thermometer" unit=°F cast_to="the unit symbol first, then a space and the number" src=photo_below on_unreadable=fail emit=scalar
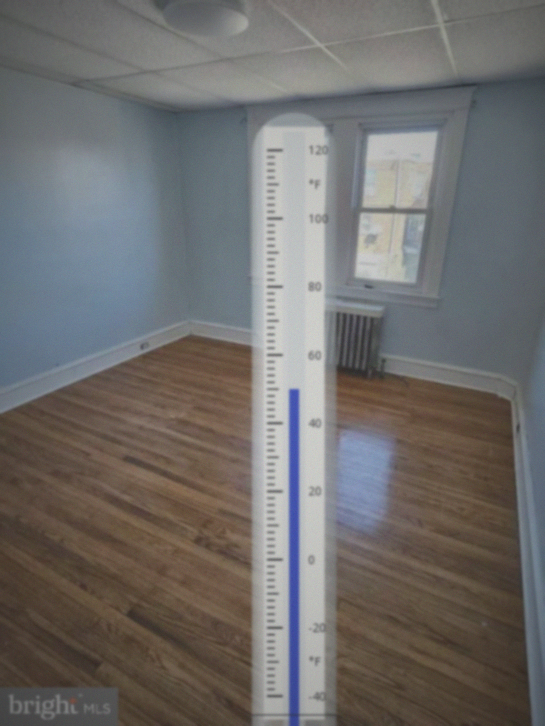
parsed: °F 50
